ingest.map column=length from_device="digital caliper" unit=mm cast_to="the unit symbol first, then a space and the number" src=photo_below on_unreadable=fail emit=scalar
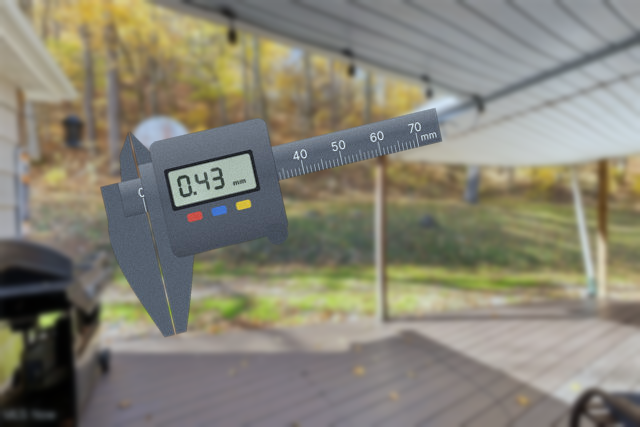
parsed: mm 0.43
